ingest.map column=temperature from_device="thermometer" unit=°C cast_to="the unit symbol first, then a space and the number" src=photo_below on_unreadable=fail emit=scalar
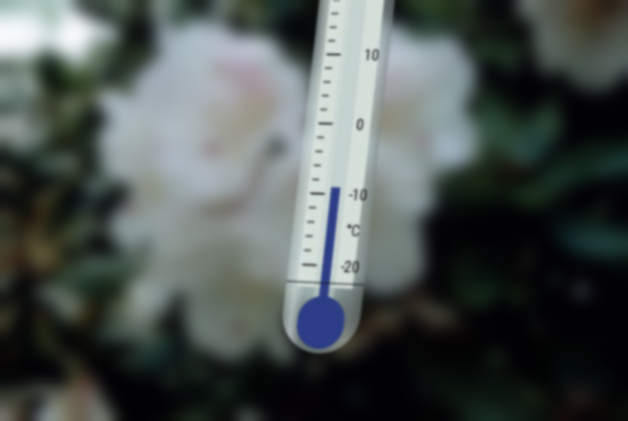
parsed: °C -9
